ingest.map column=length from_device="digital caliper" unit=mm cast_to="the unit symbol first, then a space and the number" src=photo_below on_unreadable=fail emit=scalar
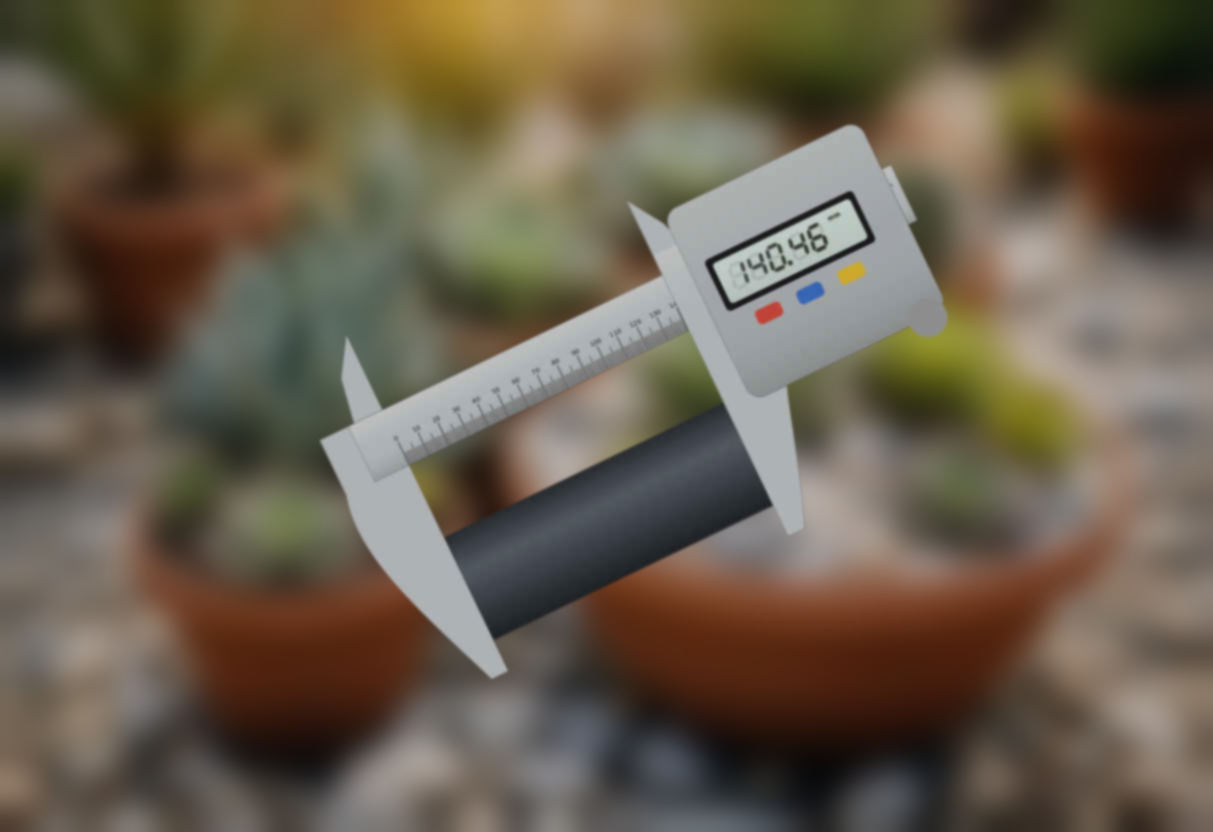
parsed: mm 140.46
